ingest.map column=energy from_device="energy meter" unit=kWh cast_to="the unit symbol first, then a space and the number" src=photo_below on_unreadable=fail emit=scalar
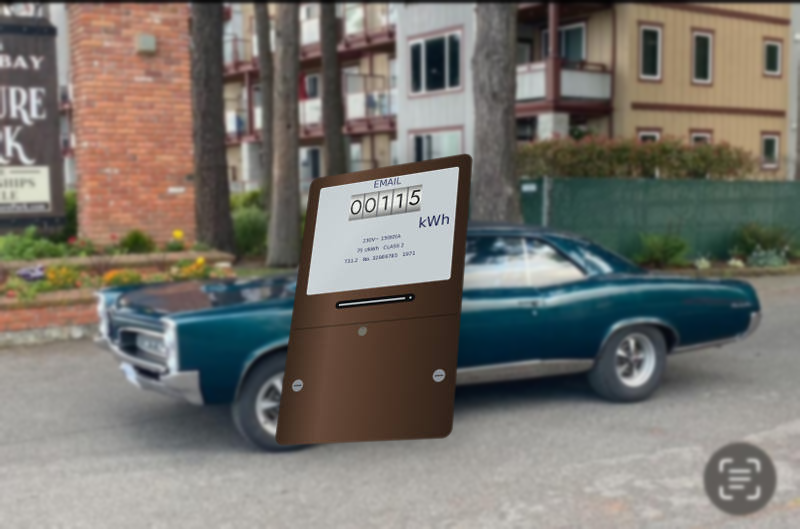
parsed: kWh 115
